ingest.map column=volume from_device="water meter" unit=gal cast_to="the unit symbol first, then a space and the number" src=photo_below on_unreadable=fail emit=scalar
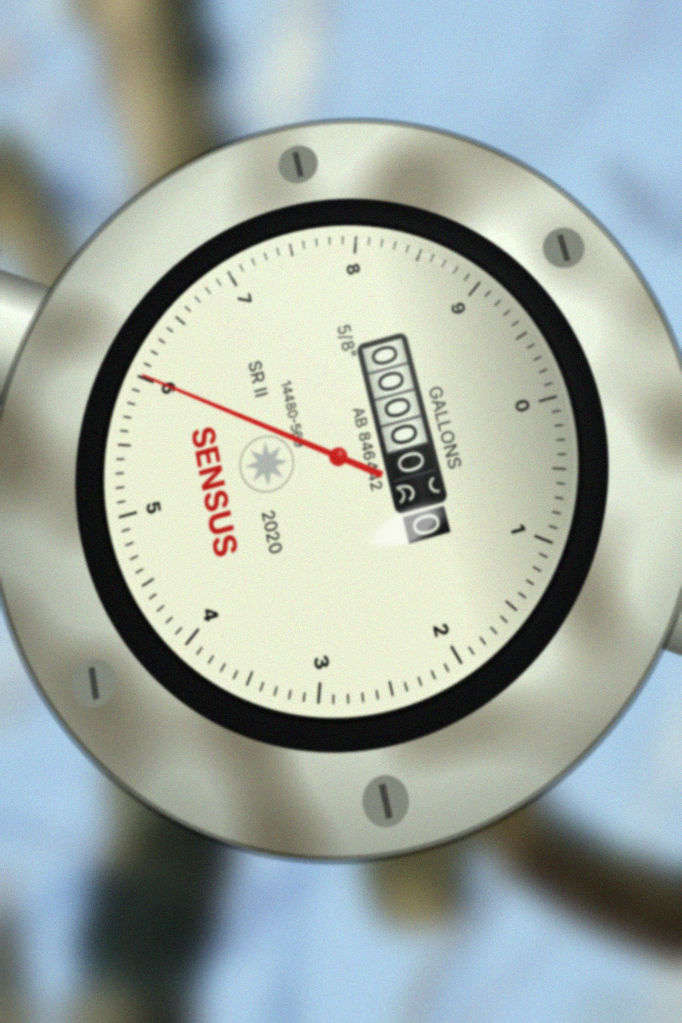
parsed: gal 56.0
